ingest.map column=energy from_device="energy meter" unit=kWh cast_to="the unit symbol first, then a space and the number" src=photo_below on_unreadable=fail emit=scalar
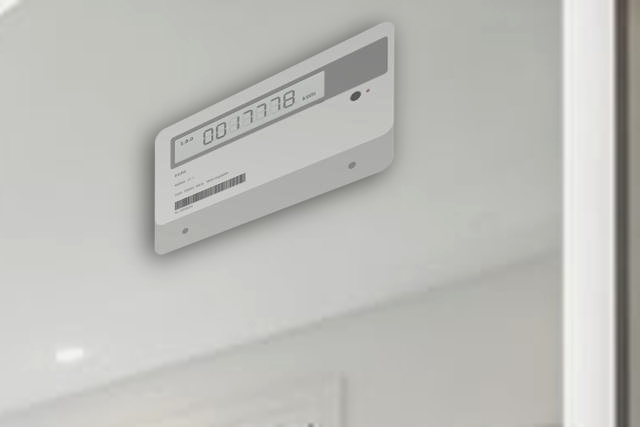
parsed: kWh 17778
